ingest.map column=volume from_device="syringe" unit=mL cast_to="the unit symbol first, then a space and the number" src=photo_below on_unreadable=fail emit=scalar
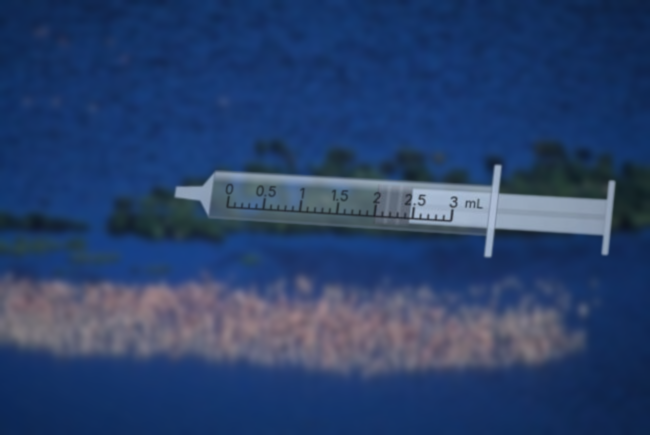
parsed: mL 2
